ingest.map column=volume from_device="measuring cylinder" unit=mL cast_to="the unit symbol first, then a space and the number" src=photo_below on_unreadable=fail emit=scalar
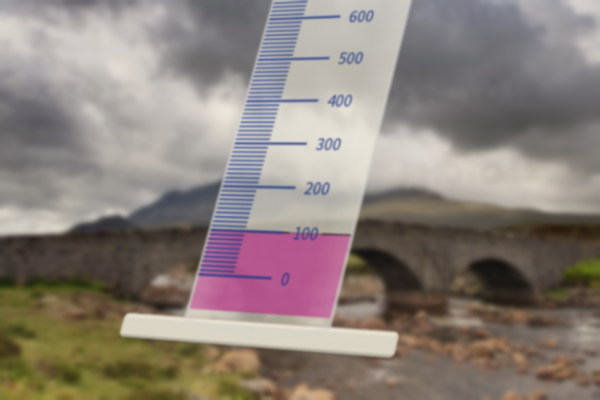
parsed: mL 100
